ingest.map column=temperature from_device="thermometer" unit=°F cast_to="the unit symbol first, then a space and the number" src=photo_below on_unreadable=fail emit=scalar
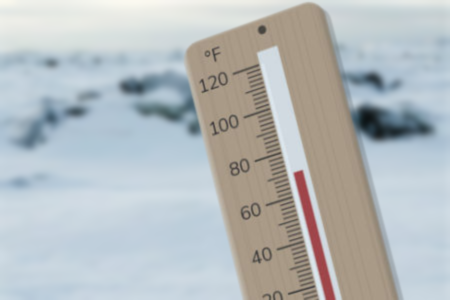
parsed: °F 70
